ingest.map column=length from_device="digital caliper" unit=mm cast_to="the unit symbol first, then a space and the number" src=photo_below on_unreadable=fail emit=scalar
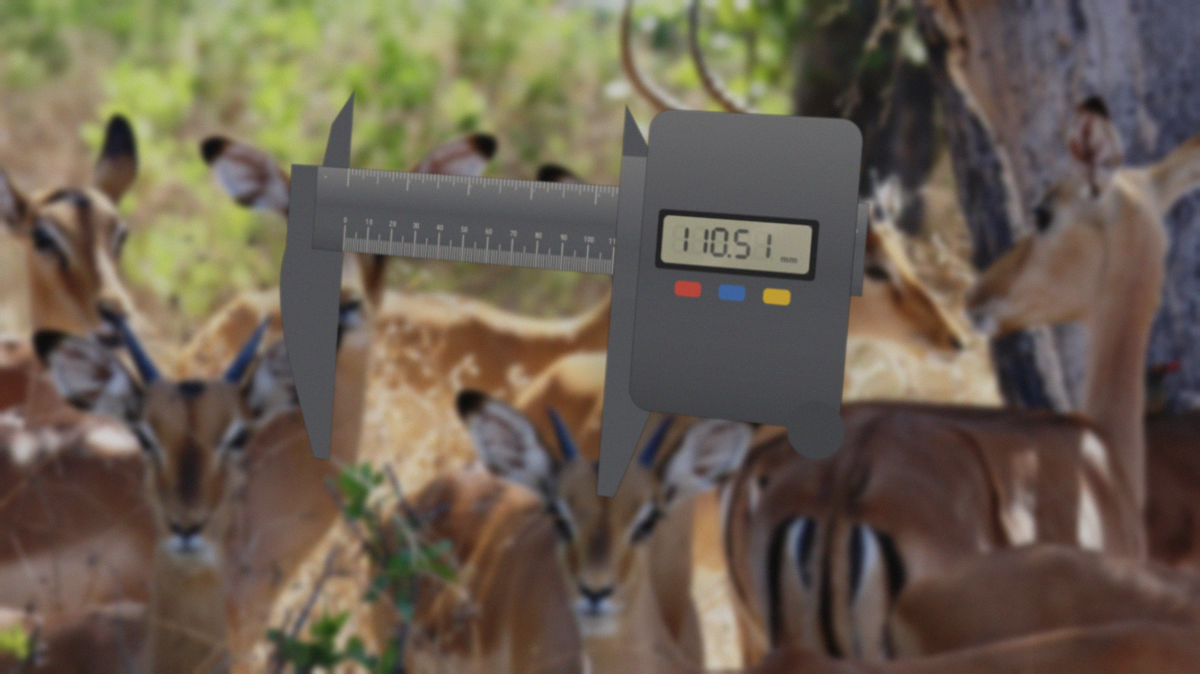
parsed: mm 110.51
